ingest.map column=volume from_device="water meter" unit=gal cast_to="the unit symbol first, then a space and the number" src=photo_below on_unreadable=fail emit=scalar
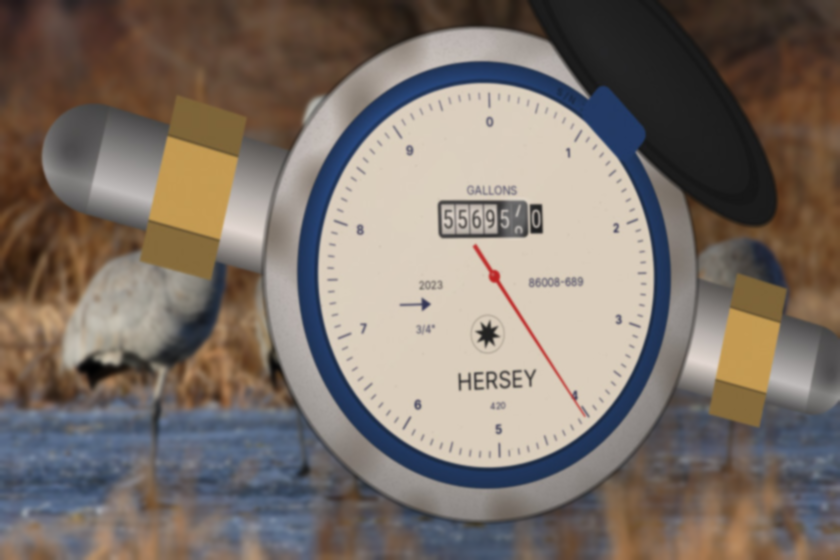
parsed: gal 5569574.0
